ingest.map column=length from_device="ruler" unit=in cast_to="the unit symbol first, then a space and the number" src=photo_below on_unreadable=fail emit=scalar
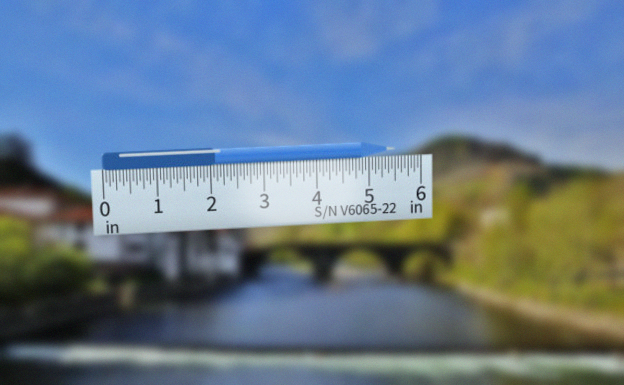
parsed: in 5.5
